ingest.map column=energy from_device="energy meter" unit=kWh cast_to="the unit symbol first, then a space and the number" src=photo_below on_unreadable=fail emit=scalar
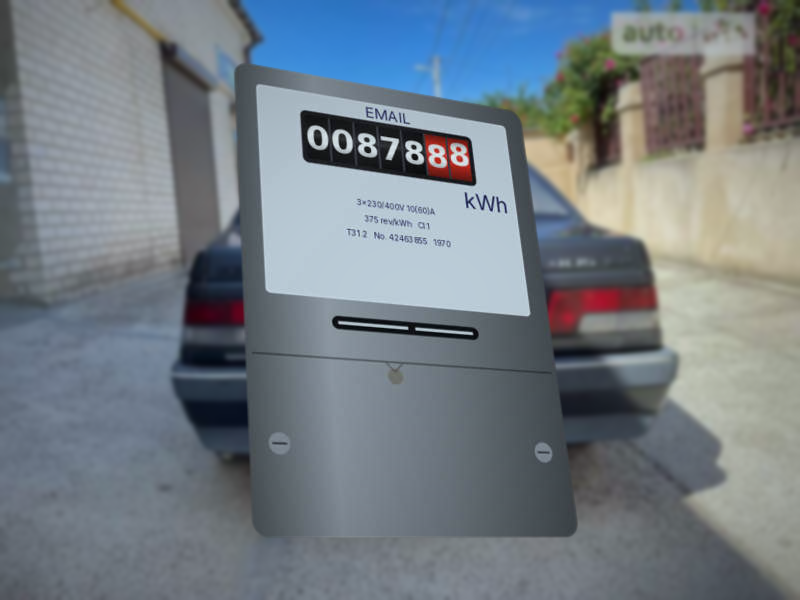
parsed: kWh 878.88
